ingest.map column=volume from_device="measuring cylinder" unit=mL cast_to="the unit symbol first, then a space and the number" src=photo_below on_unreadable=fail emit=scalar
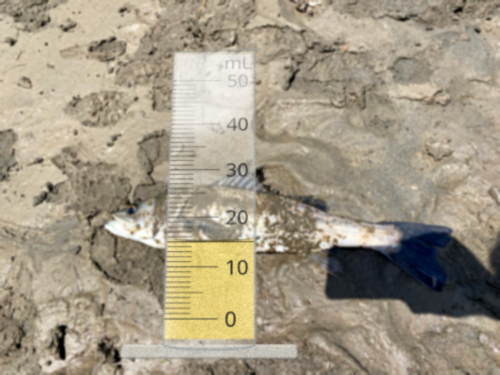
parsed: mL 15
